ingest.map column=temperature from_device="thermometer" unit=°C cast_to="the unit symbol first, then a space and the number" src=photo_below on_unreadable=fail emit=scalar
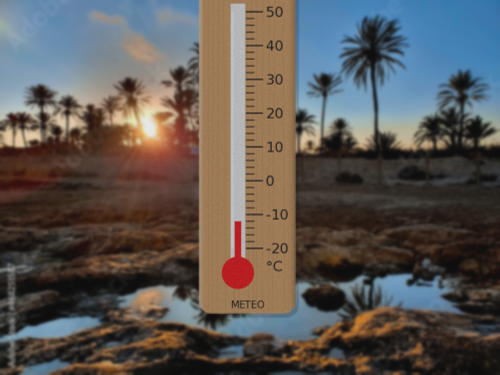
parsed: °C -12
